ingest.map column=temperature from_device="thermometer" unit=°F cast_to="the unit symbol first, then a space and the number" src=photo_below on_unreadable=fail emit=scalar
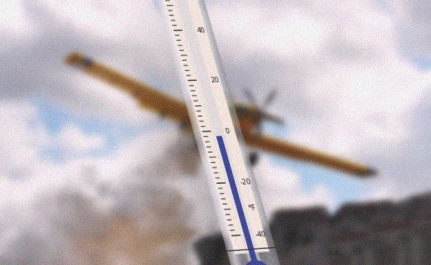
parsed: °F -2
